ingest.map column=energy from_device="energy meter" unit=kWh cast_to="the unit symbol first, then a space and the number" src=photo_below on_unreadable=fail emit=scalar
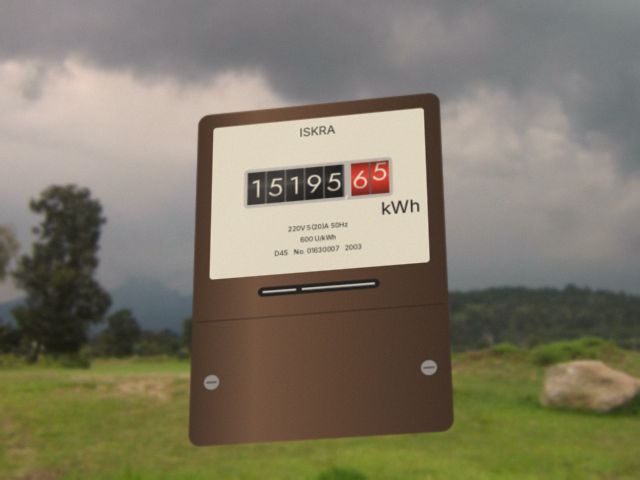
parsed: kWh 15195.65
